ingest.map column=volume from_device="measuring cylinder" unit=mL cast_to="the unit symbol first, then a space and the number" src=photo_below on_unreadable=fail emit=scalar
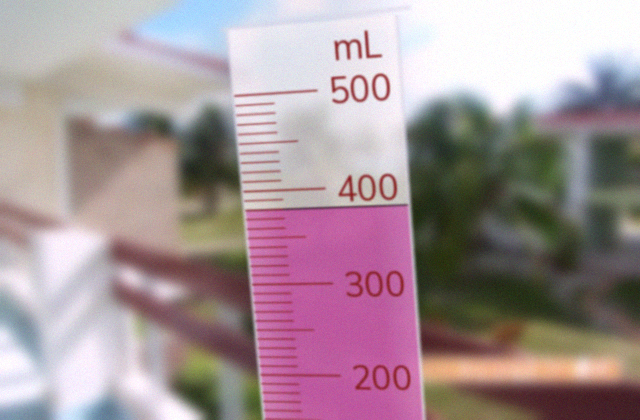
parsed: mL 380
